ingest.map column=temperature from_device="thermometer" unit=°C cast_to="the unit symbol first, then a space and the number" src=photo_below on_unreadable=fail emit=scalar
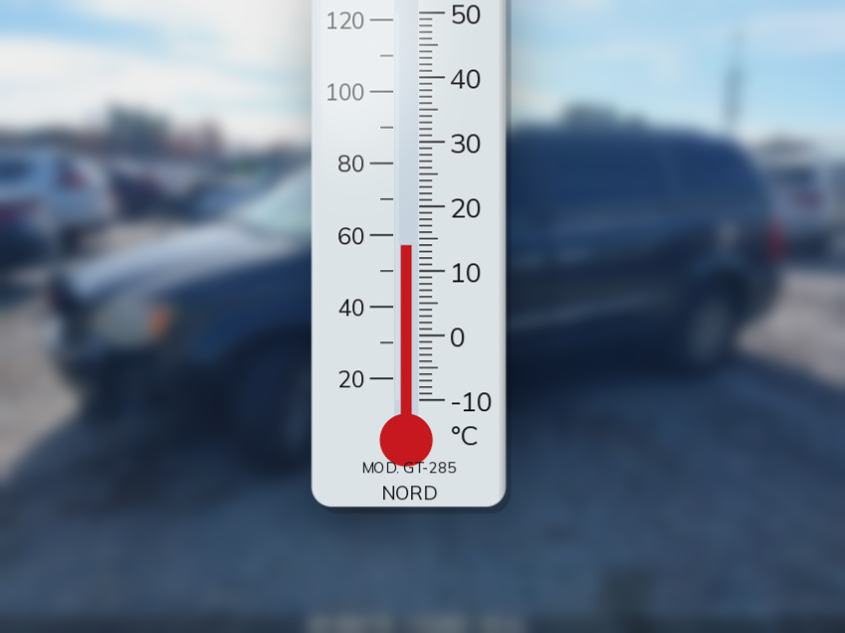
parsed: °C 14
